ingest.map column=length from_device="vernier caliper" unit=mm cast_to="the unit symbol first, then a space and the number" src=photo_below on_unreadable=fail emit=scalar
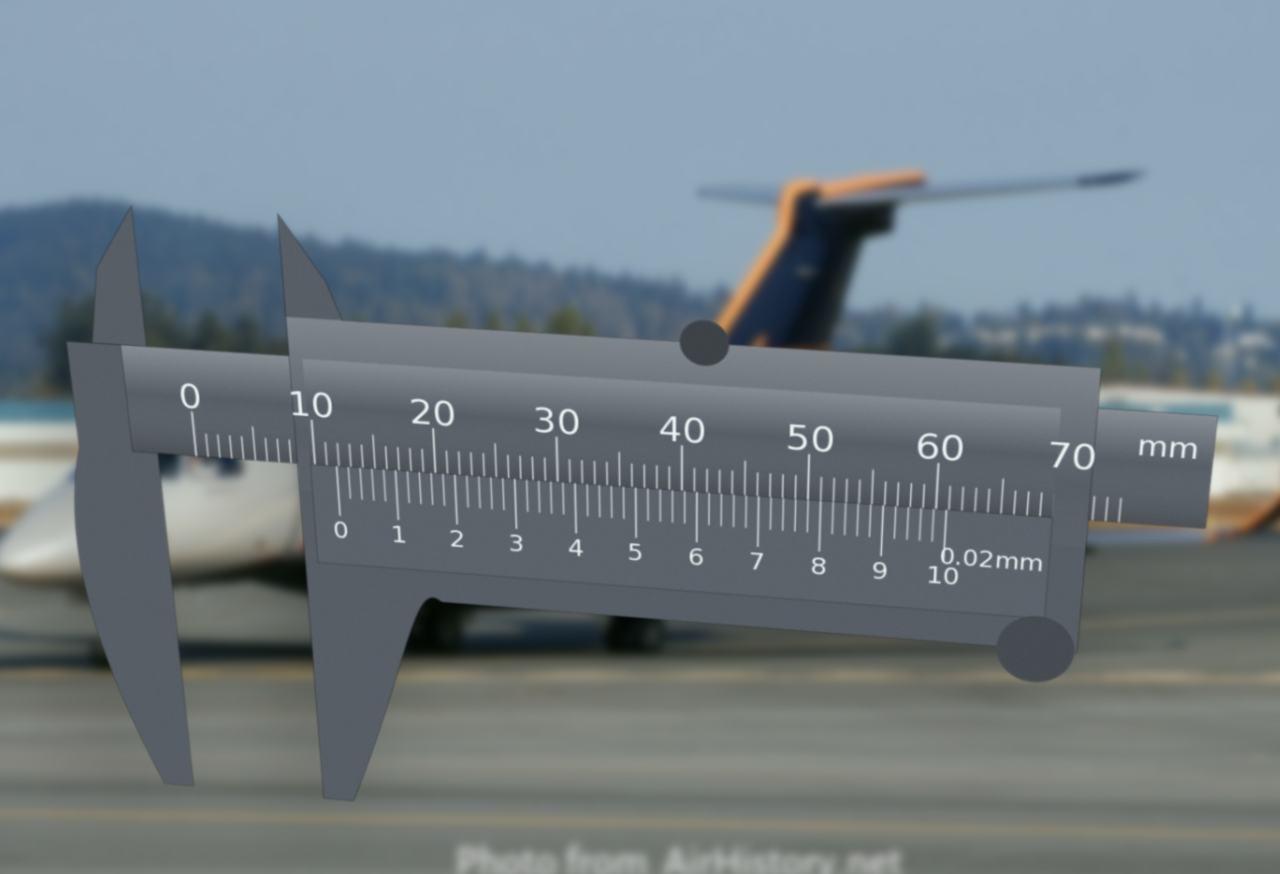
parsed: mm 11.8
